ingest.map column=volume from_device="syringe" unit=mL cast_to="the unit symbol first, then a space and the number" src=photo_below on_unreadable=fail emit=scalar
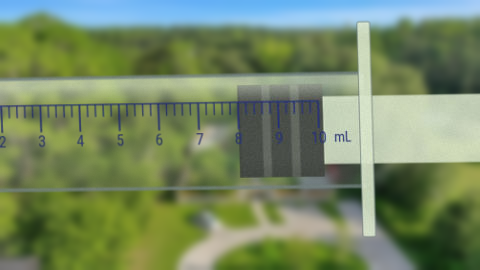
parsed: mL 8
